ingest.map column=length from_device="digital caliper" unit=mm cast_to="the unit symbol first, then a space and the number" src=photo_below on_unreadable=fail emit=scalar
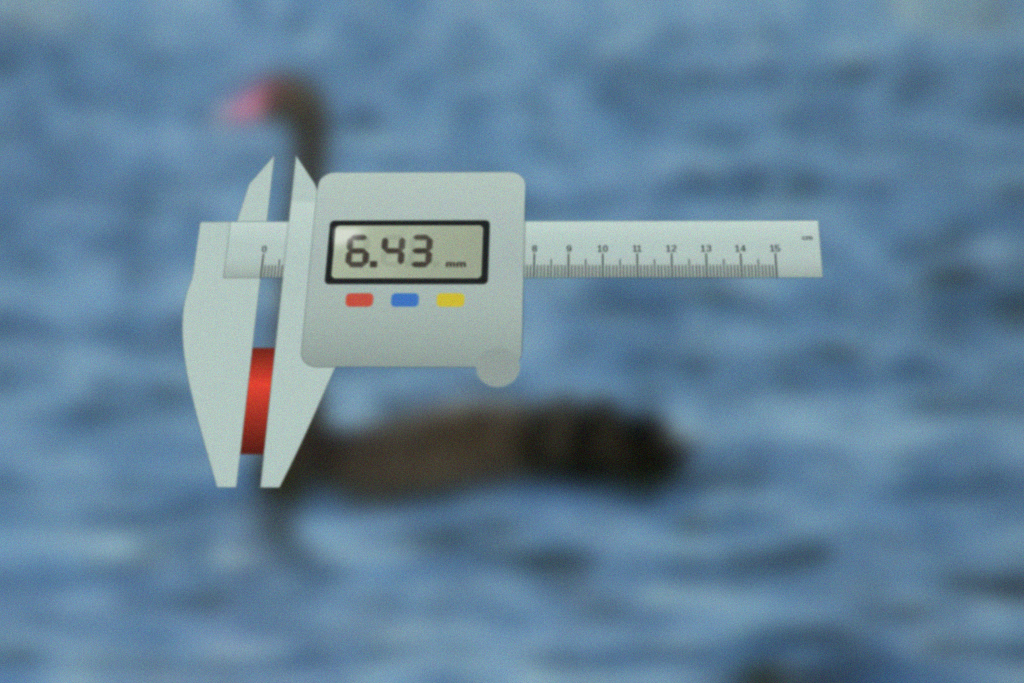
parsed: mm 6.43
